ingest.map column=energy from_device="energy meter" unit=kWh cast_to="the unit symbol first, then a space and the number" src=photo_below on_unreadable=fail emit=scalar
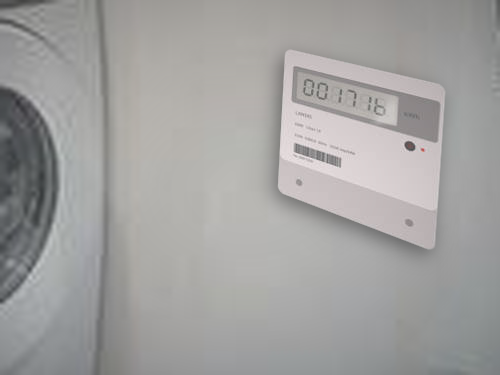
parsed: kWh 1716
